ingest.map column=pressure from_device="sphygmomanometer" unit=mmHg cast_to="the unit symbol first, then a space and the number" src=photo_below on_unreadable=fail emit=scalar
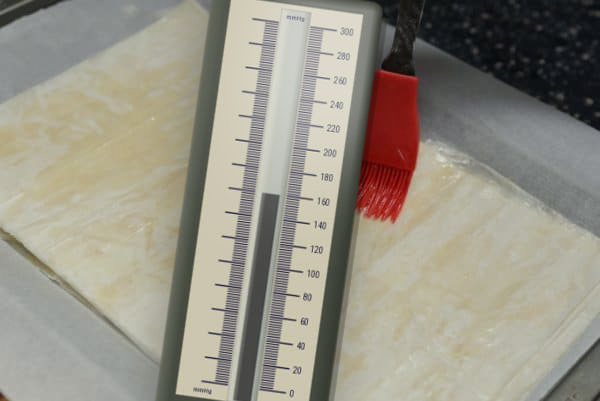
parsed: mmHg 160
